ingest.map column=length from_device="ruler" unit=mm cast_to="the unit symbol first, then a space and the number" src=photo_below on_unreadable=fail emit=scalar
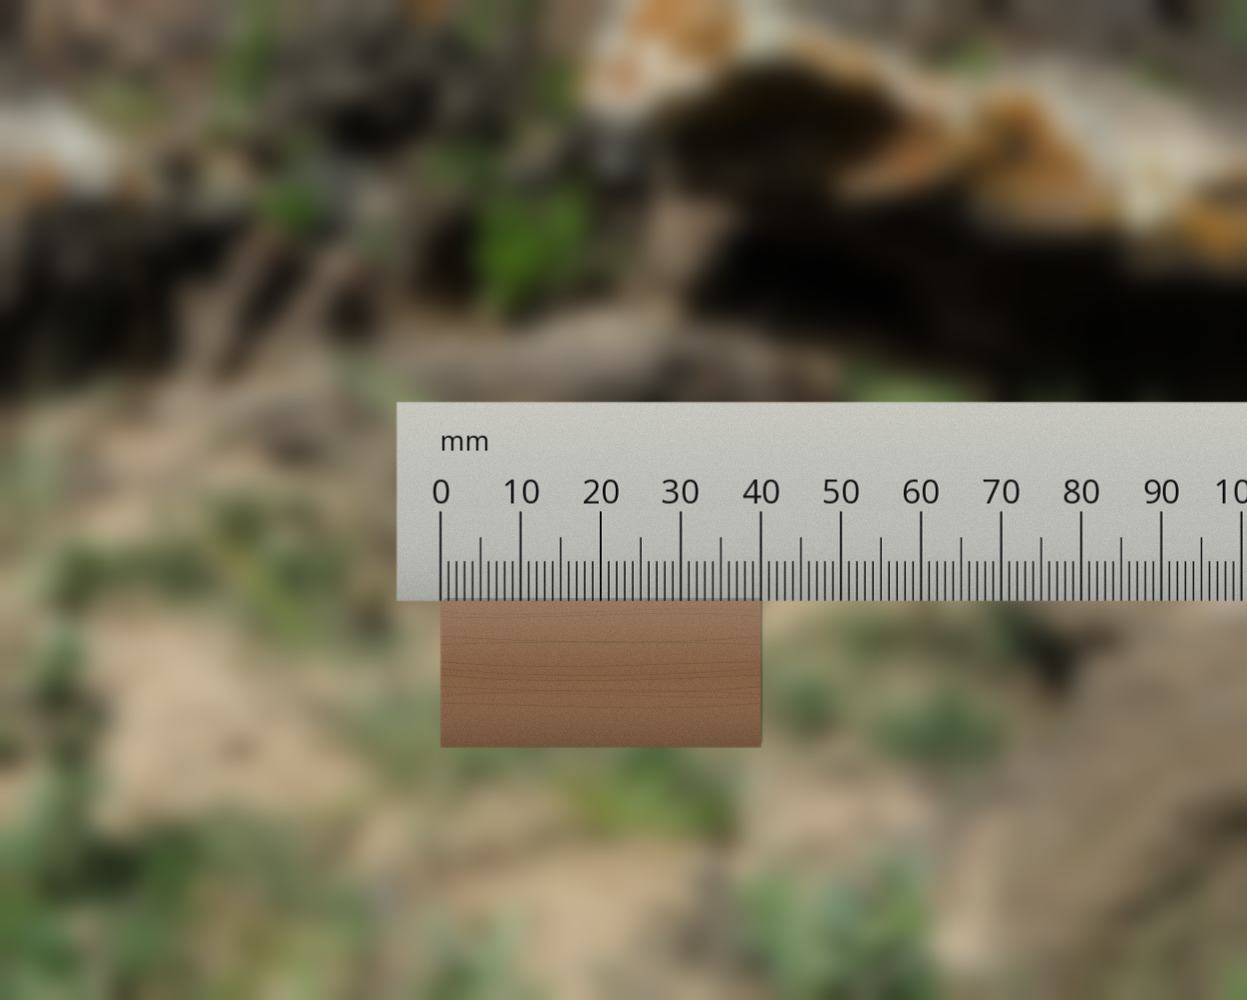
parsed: mm 40
